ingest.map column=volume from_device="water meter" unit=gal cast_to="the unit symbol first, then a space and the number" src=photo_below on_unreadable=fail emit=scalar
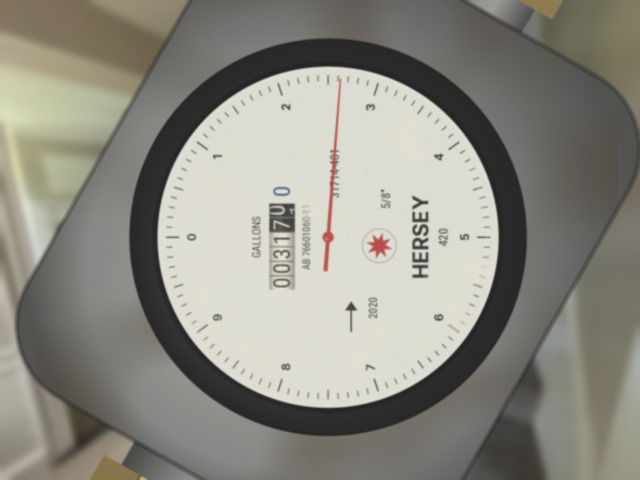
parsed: gal 31702.6
